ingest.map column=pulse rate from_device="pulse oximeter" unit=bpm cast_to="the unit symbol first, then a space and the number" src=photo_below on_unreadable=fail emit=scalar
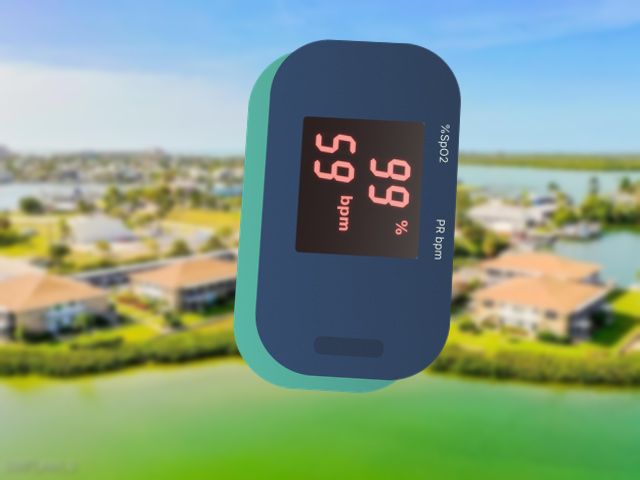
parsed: bpm 59
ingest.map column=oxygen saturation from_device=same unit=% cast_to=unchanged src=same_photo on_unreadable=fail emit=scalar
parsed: % 99
